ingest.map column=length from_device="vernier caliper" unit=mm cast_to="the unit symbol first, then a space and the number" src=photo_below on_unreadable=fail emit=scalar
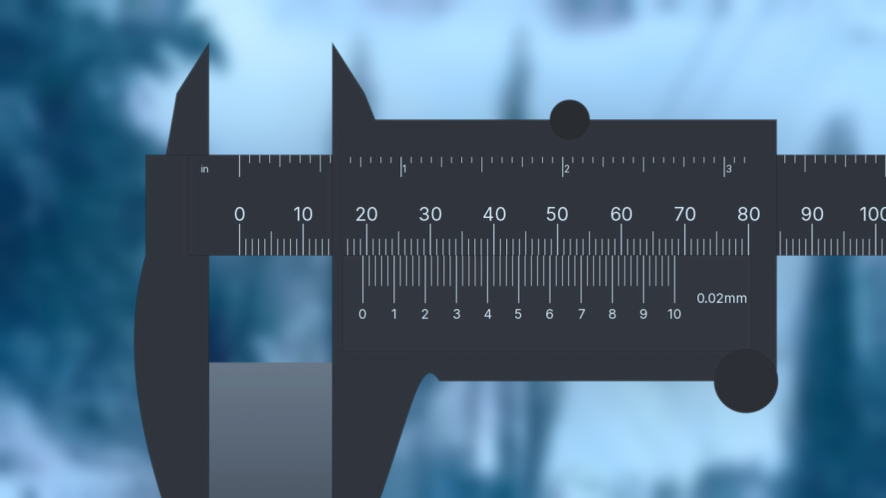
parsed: mm 19.4
